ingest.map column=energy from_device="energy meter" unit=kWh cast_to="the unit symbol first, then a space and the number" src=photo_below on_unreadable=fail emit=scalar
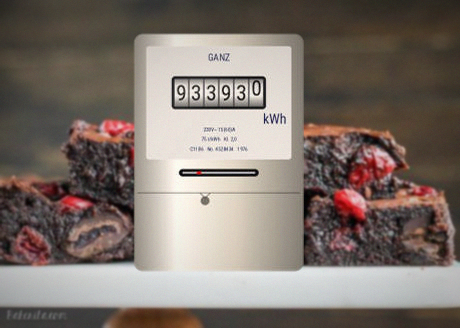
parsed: kWh 933930
